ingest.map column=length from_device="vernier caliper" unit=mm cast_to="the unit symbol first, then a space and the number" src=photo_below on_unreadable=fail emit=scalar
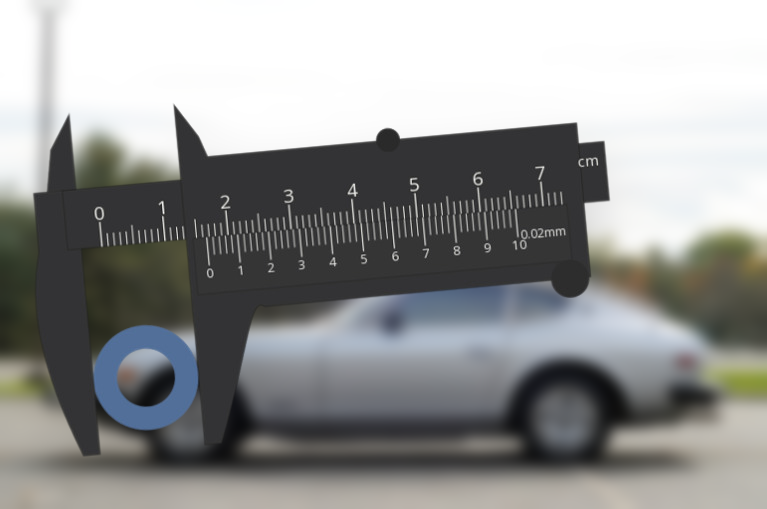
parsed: mm 16.6
